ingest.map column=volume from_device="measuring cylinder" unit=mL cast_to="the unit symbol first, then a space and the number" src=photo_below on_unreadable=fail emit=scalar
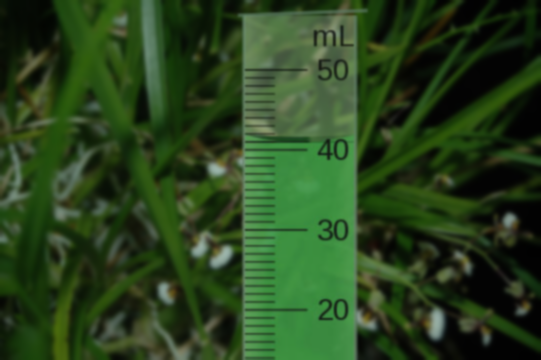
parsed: mL 41
